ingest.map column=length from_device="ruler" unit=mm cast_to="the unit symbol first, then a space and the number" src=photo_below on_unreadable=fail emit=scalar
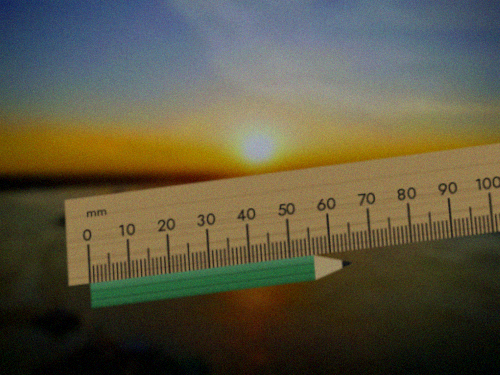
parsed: mm 65
